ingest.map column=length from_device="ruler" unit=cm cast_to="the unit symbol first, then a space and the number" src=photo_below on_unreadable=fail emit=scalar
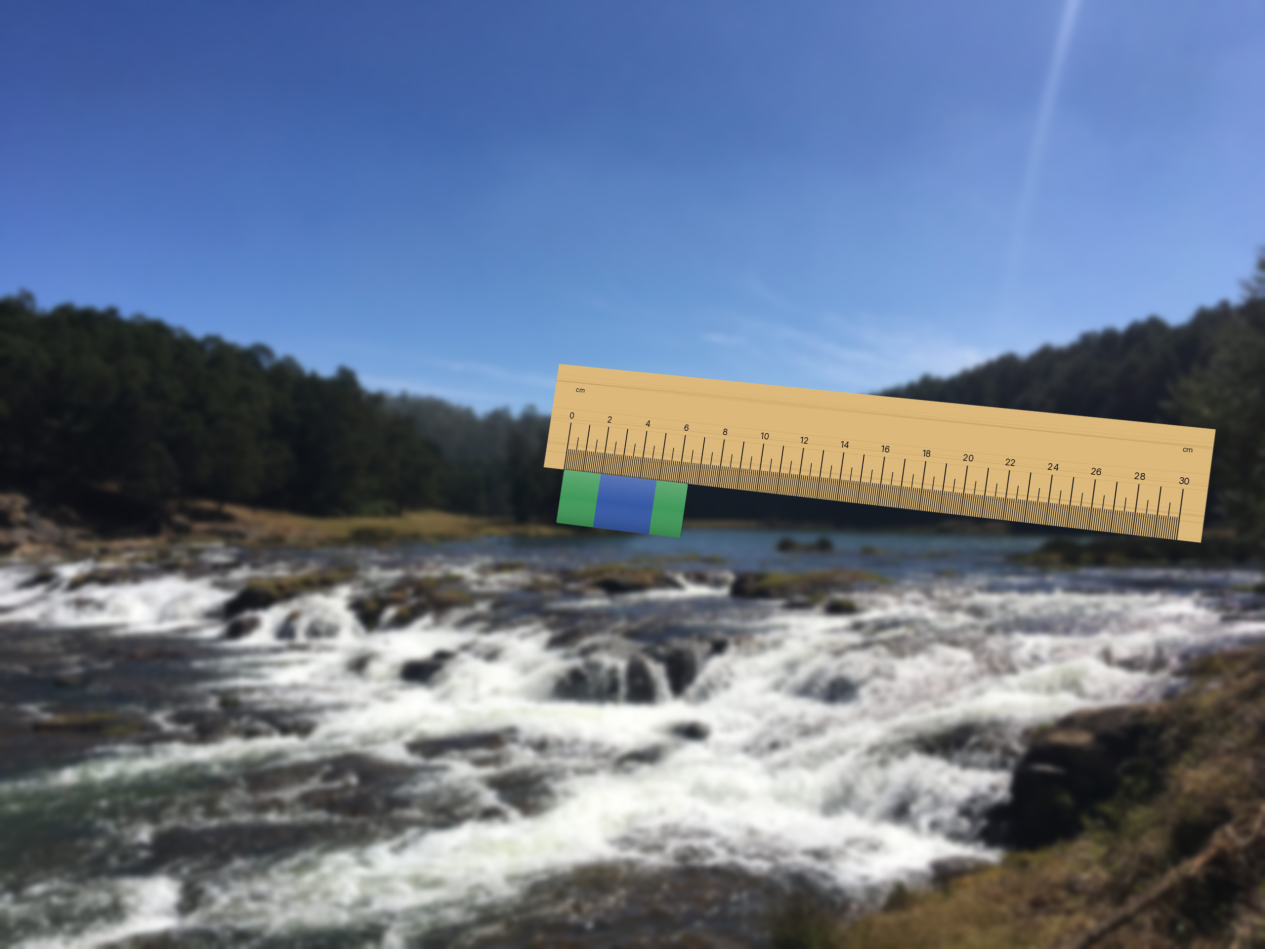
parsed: cm 6.5
